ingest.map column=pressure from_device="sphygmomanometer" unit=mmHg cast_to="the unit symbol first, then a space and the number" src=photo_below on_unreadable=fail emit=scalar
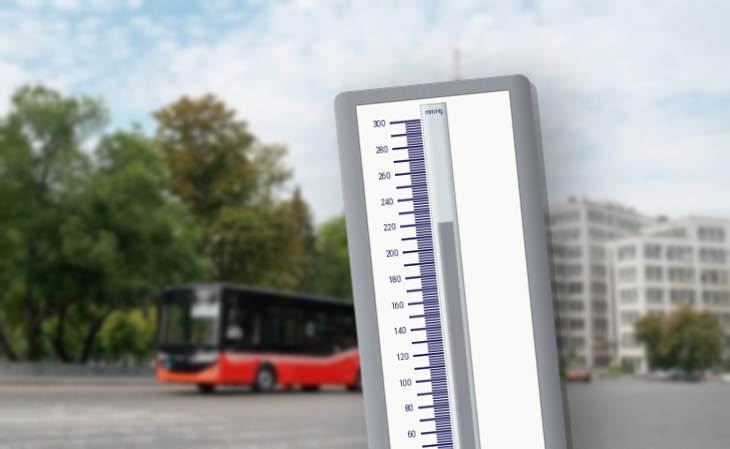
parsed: mmHg 220
